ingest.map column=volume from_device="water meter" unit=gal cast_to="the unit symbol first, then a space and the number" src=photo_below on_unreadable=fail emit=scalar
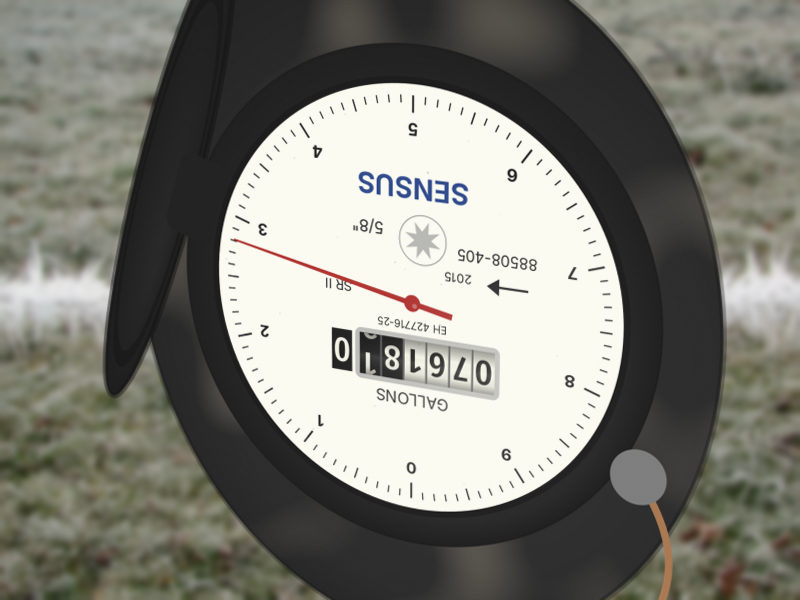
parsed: gal 761812.8
